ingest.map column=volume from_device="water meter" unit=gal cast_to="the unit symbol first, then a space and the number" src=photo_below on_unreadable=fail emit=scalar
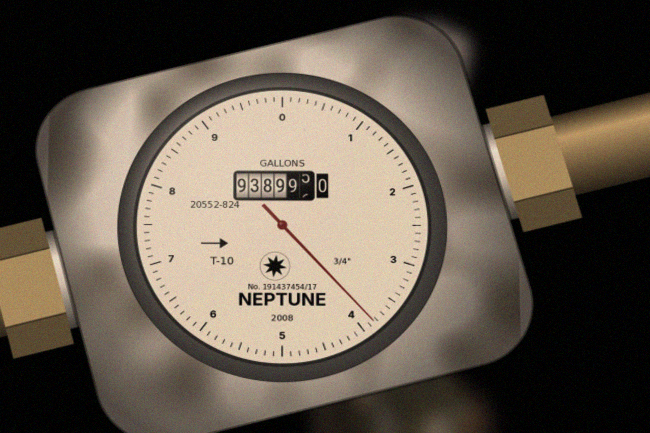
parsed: gal 9389953.8
